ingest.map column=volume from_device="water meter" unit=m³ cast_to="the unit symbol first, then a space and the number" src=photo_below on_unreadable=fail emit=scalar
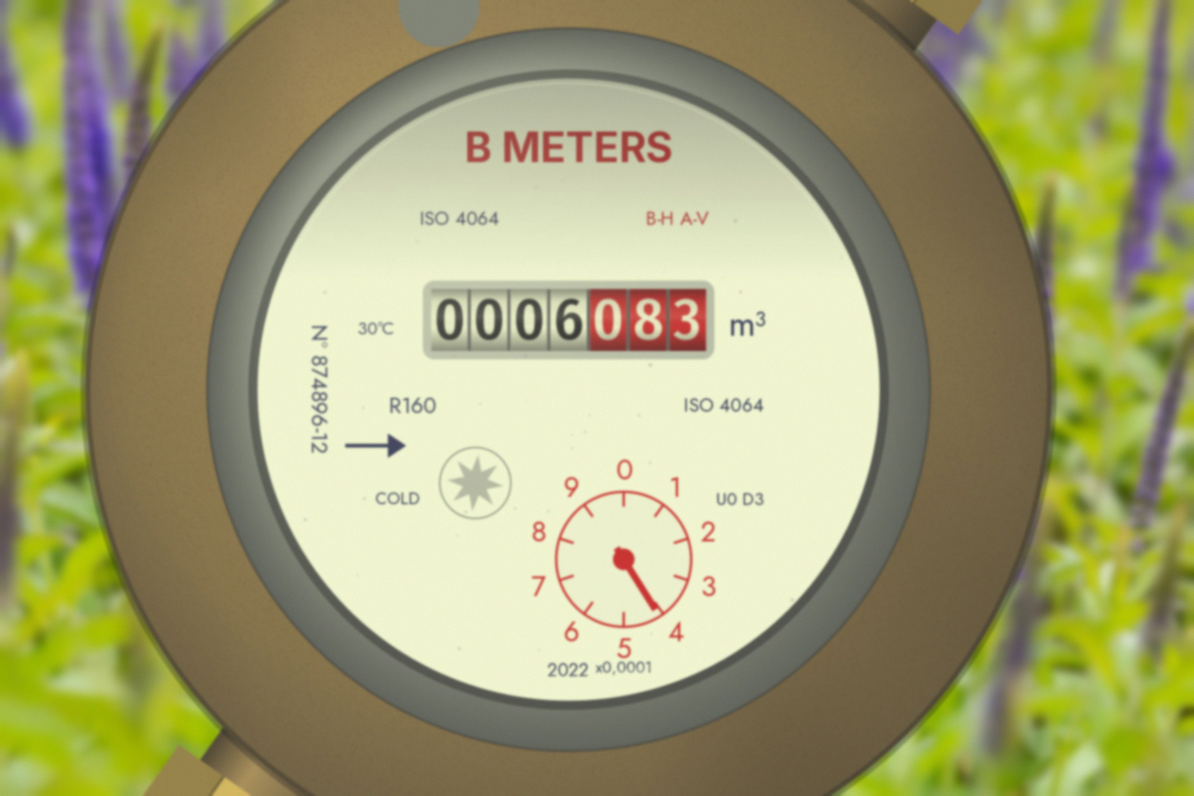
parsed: m³ 6.0834
